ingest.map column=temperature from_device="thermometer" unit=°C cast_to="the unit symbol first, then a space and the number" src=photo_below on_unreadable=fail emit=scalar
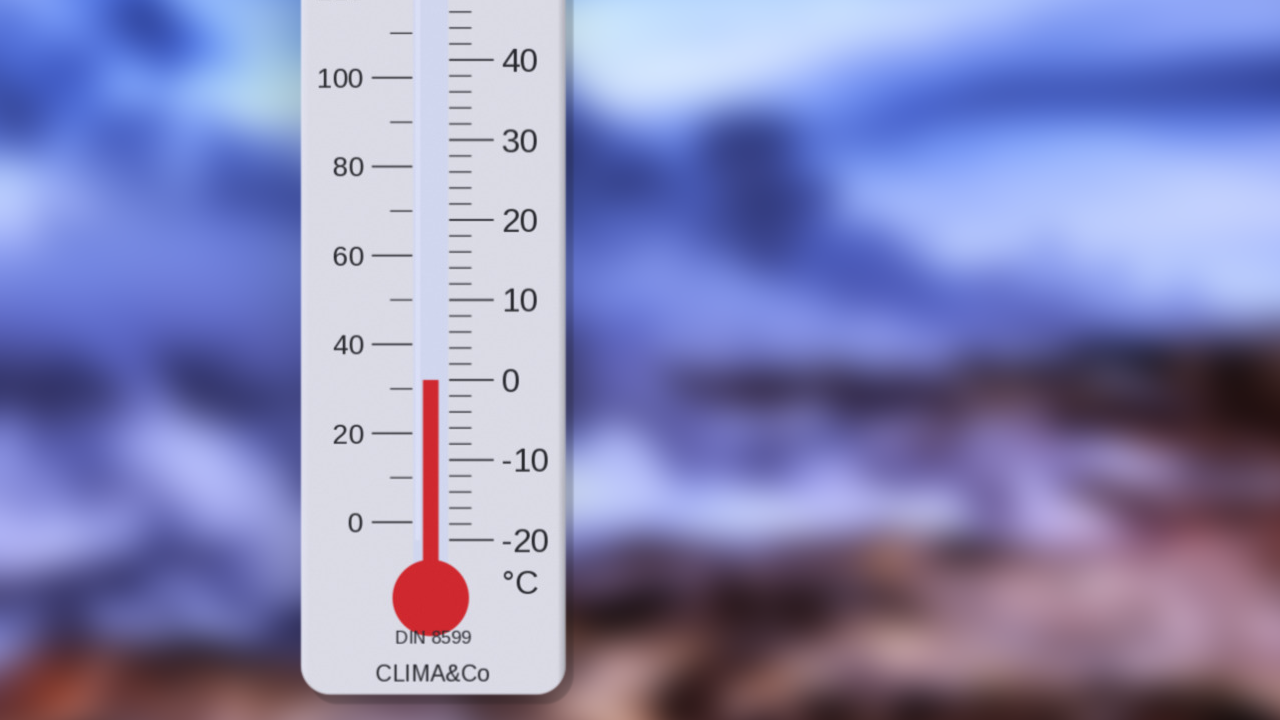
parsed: °C 0
